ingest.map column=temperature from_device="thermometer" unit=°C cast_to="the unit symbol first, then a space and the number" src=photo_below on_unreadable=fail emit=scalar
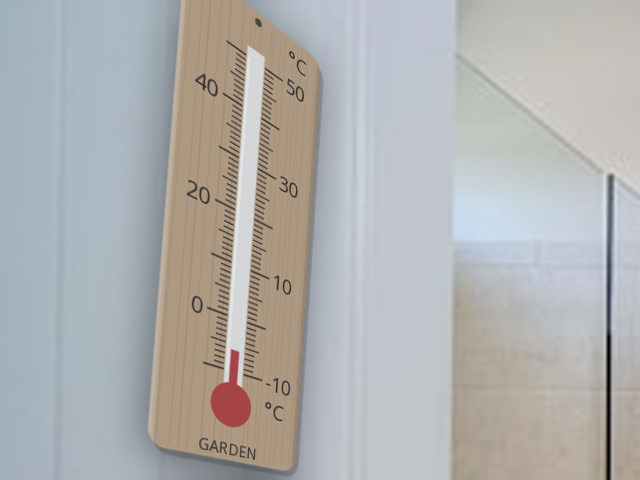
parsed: °C -6
